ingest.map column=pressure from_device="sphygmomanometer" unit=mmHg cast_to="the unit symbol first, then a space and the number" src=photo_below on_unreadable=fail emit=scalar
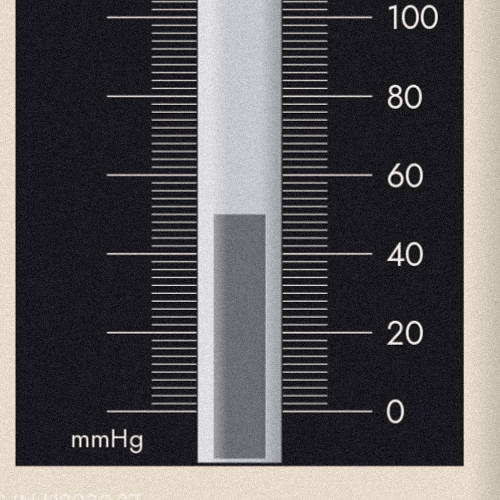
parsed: mmHg 50
